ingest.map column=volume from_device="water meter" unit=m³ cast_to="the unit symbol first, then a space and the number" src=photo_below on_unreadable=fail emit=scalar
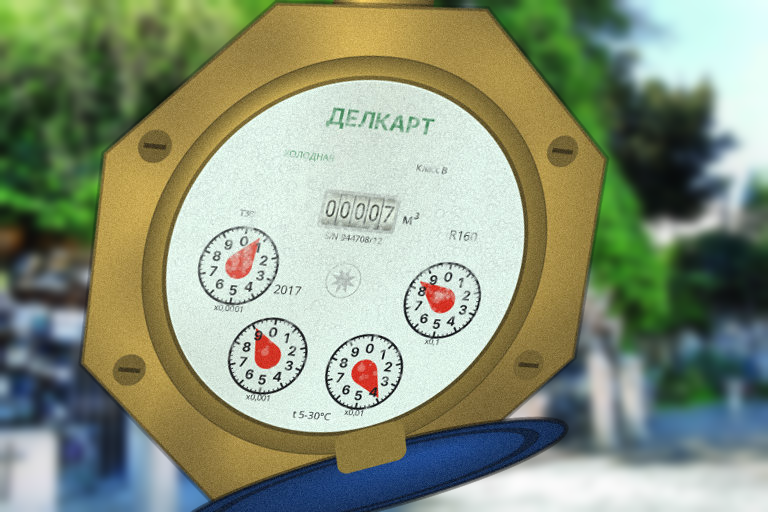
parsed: m³ 7.8390
